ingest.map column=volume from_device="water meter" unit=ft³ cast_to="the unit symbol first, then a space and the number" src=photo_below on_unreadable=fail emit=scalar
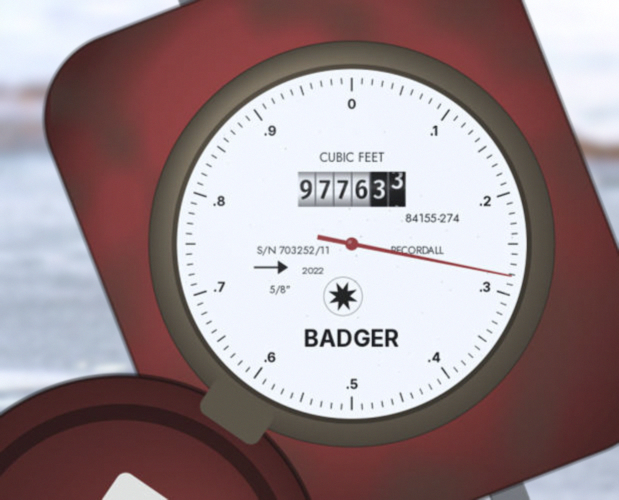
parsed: ft³ 977633.28
